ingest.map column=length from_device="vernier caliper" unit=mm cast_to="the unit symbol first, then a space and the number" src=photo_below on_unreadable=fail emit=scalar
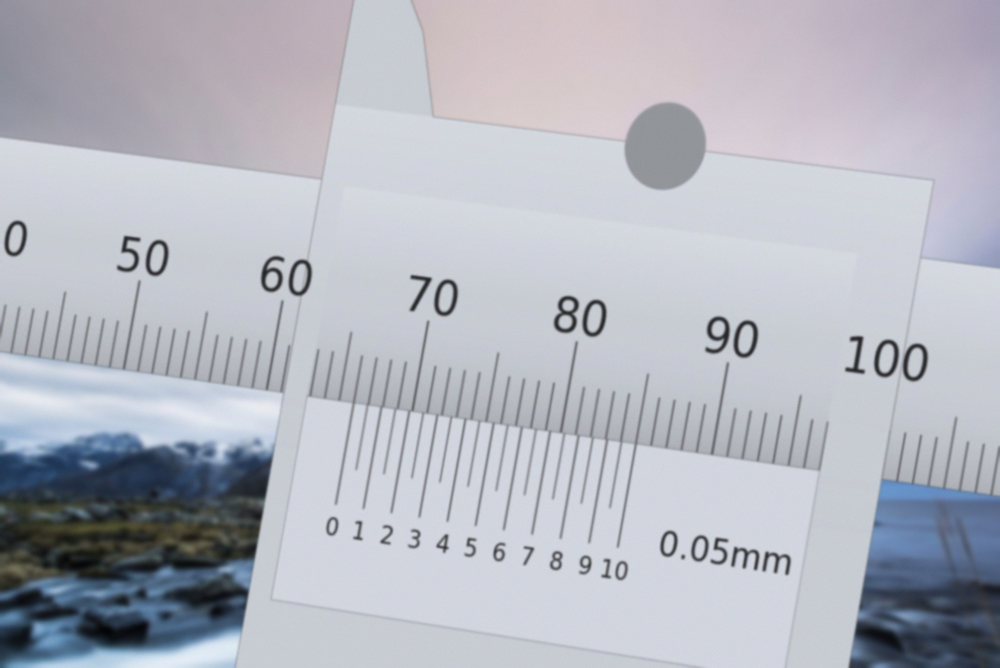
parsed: mm 66.0
